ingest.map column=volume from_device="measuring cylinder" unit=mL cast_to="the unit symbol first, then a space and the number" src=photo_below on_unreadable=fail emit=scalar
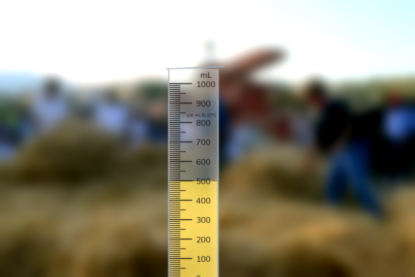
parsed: mL 500
